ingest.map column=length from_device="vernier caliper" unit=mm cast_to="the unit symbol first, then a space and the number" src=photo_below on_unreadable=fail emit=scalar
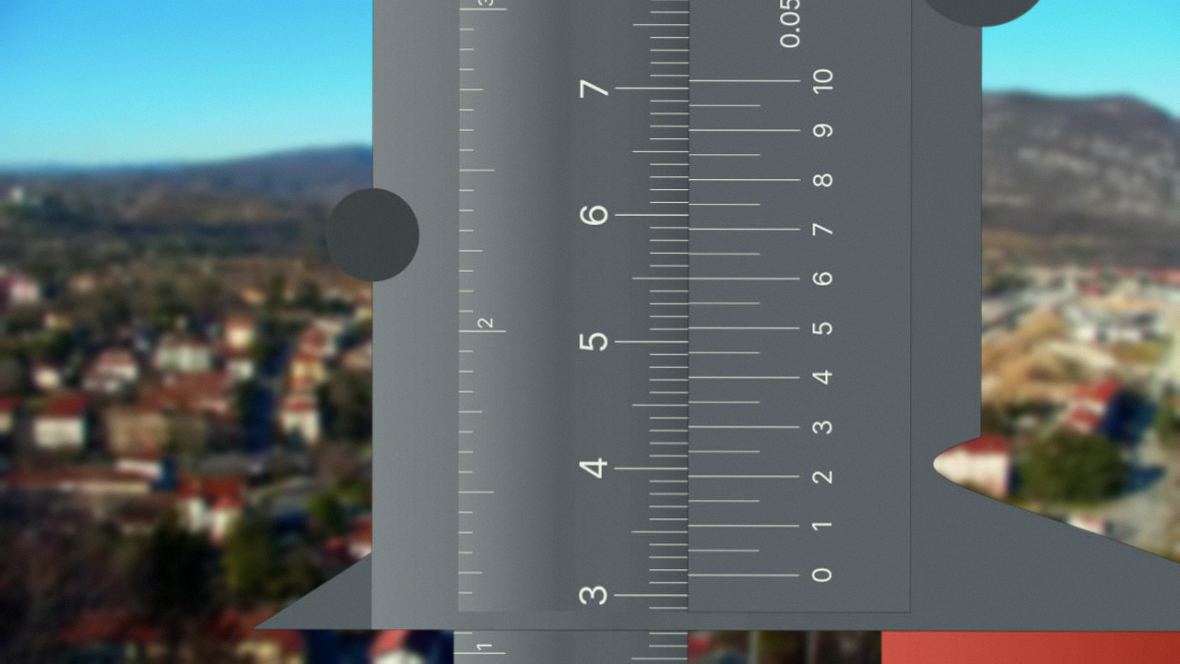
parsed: mm 31.6
